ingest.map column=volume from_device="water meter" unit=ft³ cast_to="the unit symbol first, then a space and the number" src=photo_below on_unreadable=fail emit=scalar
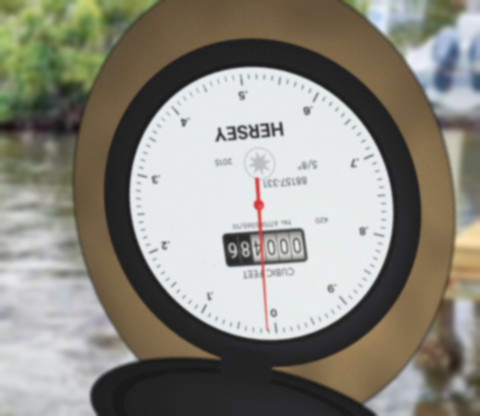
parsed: ft³ 486.01
